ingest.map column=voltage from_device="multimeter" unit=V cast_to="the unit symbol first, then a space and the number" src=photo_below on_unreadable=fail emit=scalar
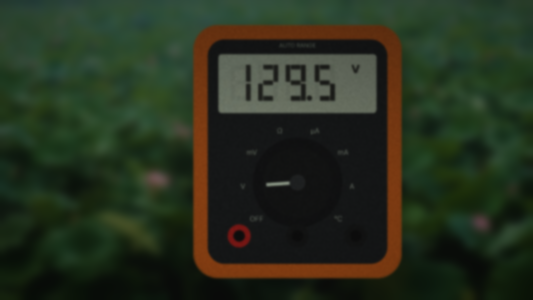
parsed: V 129.5
